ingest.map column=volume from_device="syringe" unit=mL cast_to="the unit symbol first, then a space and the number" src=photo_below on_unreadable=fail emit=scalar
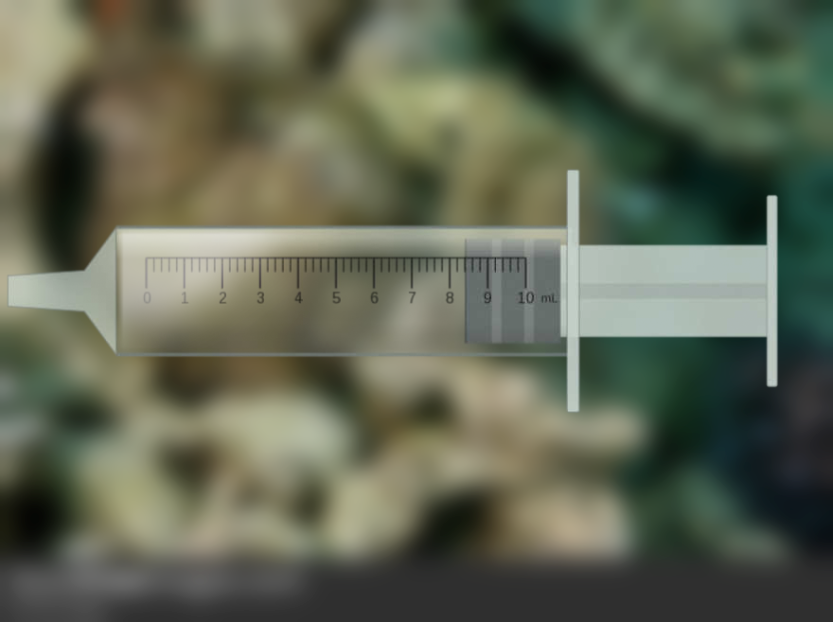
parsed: mL 8.4
